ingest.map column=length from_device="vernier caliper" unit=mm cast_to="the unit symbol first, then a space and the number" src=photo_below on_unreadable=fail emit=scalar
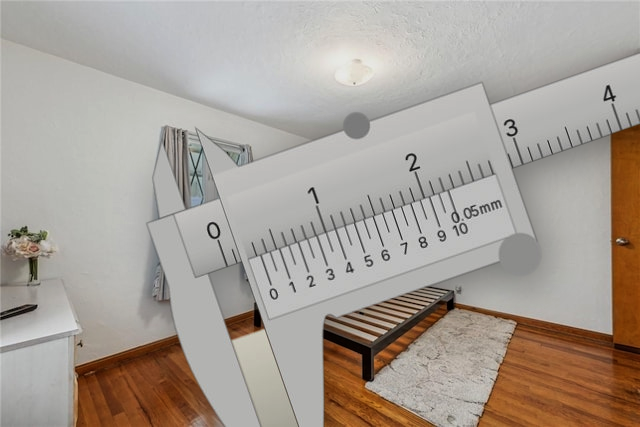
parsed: mm 3.4
